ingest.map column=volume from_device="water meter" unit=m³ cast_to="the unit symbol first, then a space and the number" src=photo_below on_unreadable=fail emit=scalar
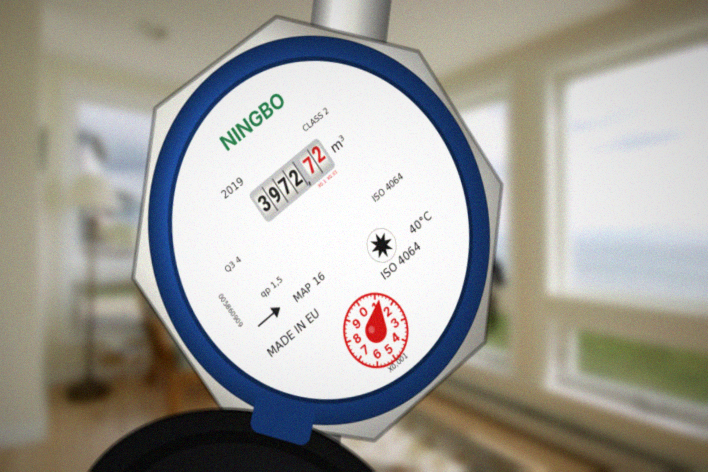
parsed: m³ 3972.721
